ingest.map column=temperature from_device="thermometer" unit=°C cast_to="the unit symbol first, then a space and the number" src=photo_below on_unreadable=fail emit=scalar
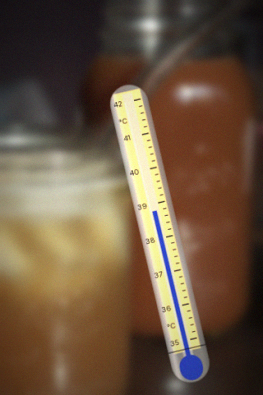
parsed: °C 38.8
